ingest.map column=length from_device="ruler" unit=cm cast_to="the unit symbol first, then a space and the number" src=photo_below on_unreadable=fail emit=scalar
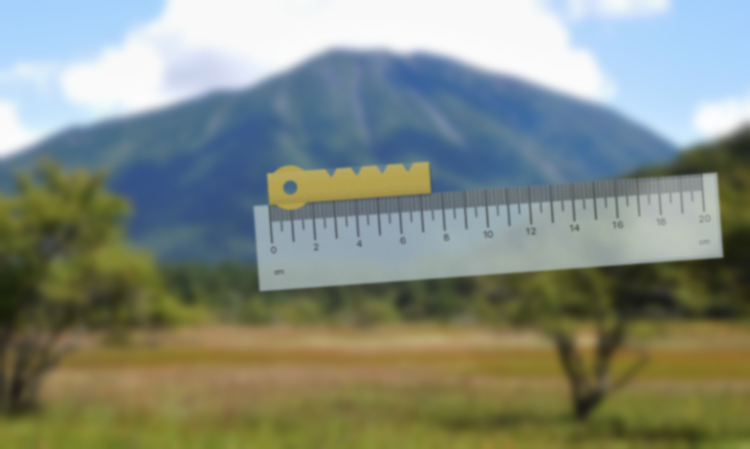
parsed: cm 7.5
